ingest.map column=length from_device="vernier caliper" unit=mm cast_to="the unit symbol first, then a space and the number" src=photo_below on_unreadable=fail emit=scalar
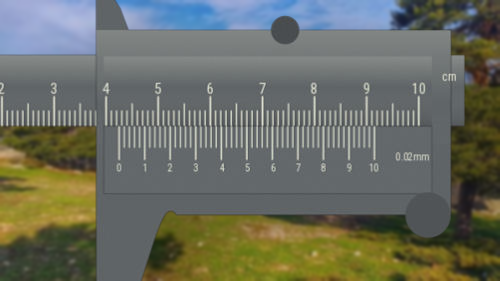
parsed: mm 42.5
